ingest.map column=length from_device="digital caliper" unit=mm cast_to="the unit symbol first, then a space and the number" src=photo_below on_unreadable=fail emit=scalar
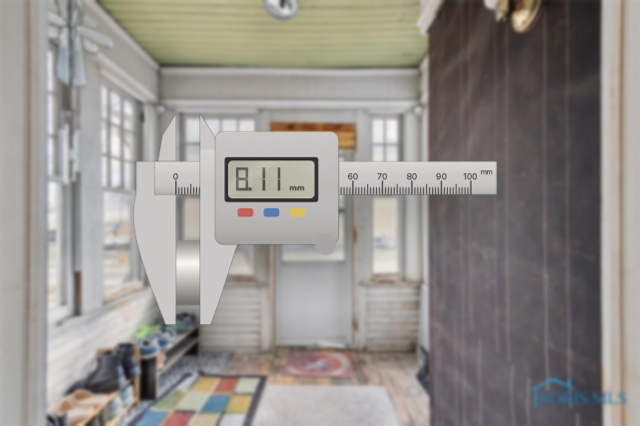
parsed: mm 8.11
